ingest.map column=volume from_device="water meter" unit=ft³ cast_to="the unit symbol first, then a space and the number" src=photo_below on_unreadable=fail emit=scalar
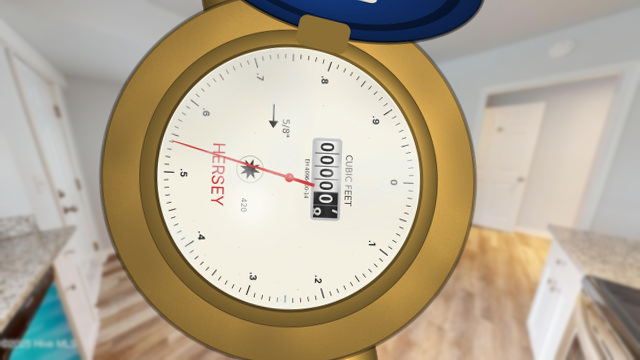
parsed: ft³ 7.54
